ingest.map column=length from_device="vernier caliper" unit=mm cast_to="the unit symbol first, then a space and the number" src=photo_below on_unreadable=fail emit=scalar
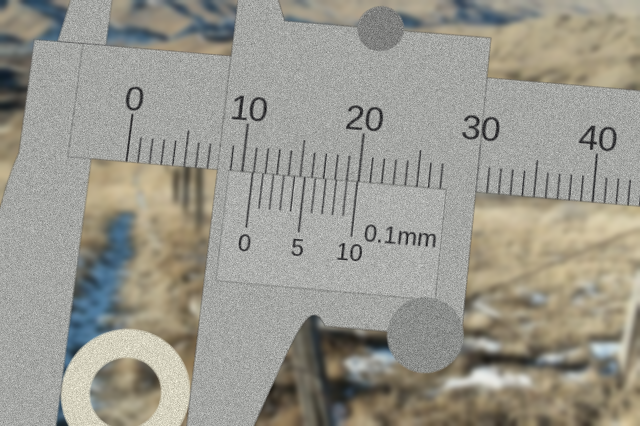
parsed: mm 10.9
